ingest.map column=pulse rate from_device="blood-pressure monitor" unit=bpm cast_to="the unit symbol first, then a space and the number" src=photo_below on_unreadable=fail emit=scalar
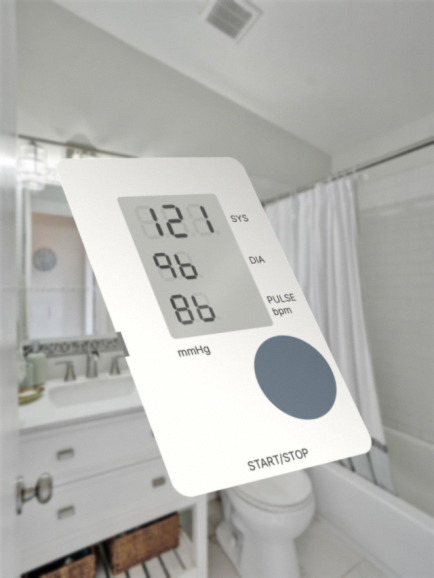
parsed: bpm 86
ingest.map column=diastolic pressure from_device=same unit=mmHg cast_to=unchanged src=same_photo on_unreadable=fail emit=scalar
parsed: mmHg 96
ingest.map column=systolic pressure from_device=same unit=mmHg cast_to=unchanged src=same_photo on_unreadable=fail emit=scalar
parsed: mmHg 121
